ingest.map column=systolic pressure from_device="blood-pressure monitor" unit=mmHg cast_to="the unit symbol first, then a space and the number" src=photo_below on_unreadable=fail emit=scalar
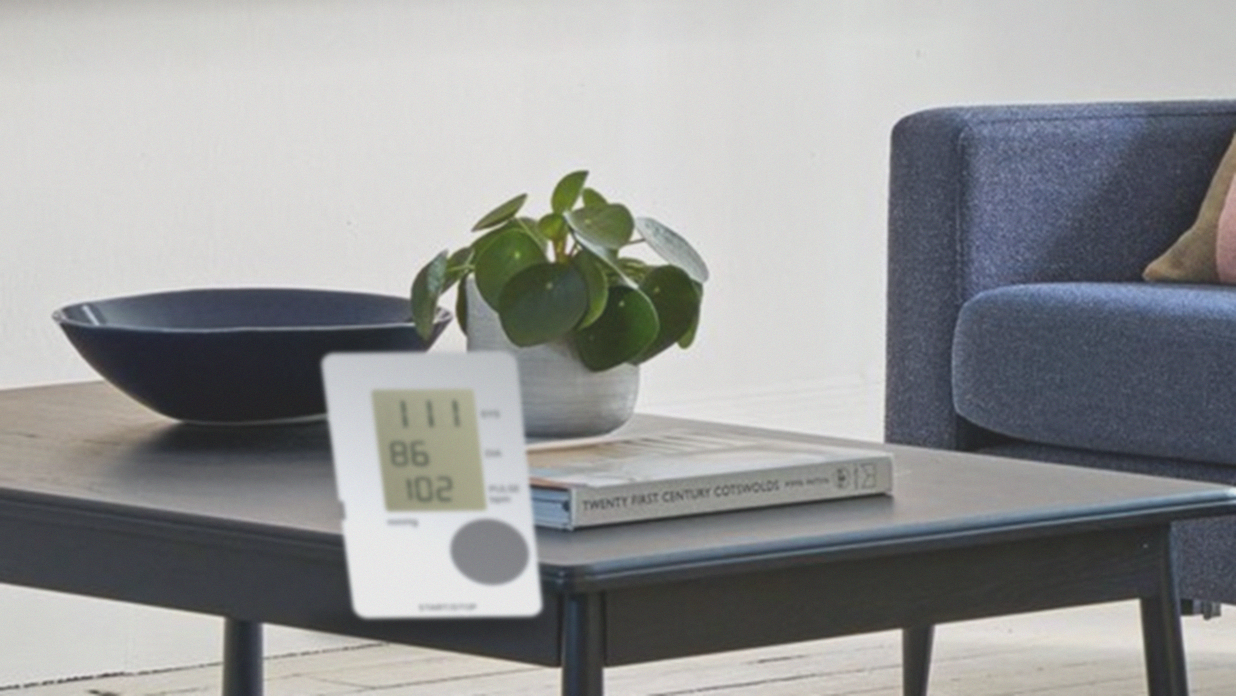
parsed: mmHg 111
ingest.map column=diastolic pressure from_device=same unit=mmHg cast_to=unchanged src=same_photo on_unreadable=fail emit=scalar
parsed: mmHg 86
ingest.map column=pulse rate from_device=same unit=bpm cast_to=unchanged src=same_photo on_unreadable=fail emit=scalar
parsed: bpm 102
